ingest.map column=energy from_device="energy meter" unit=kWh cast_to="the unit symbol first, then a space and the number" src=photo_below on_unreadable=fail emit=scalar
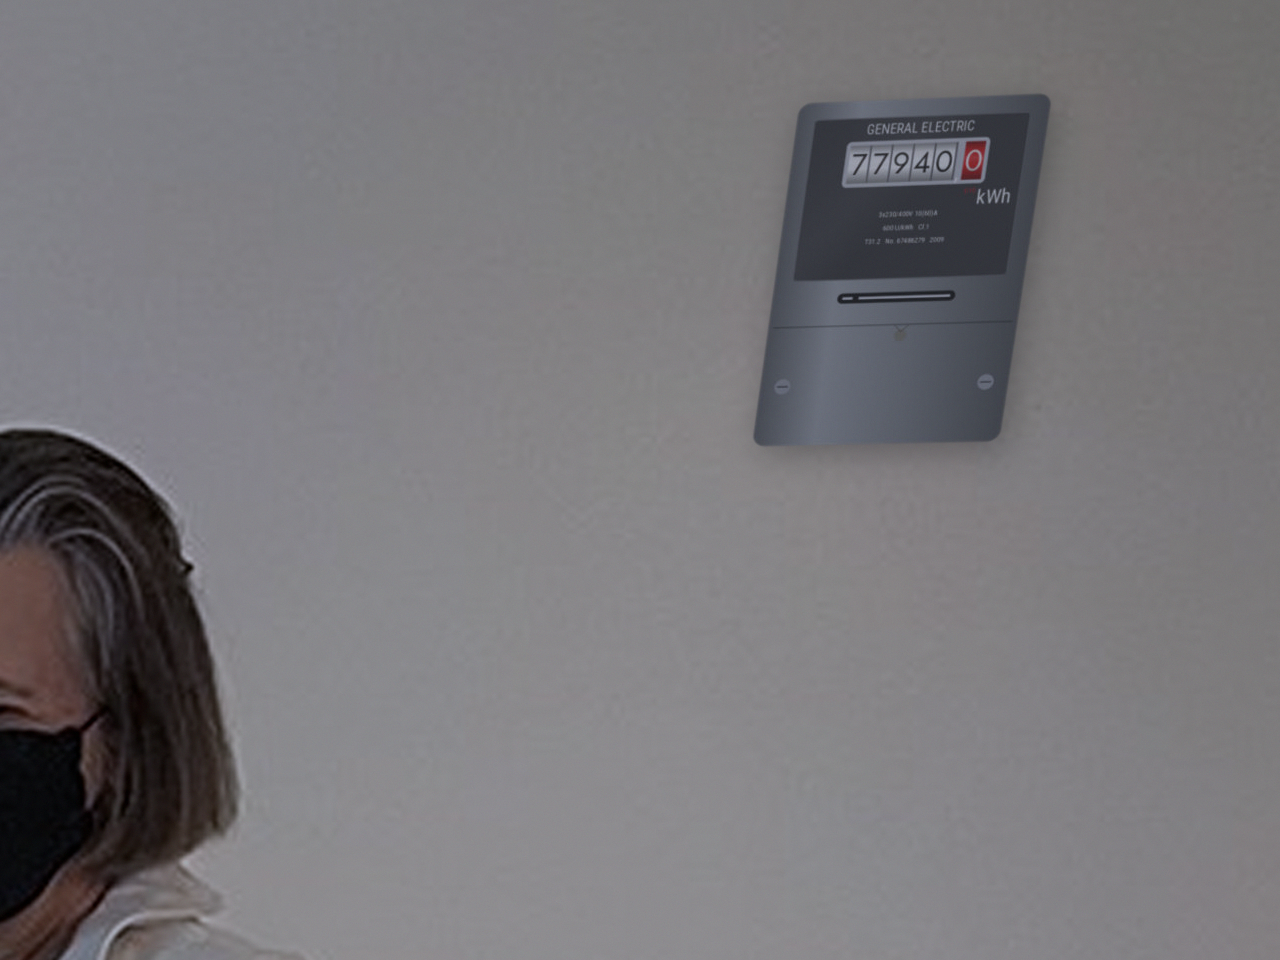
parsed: kWh 77940.0
